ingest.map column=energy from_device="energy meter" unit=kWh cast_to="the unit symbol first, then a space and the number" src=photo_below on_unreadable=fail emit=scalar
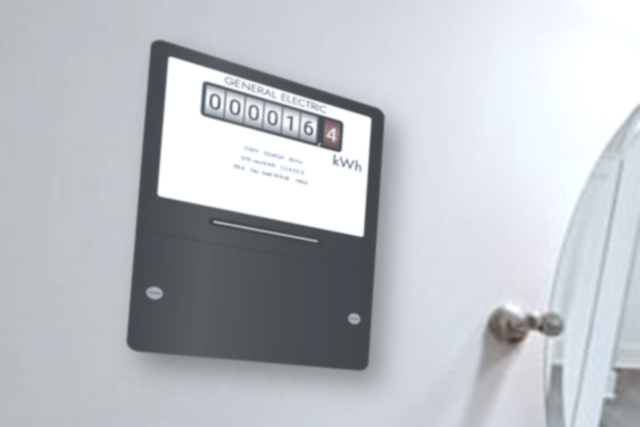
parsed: kWh 16.4
